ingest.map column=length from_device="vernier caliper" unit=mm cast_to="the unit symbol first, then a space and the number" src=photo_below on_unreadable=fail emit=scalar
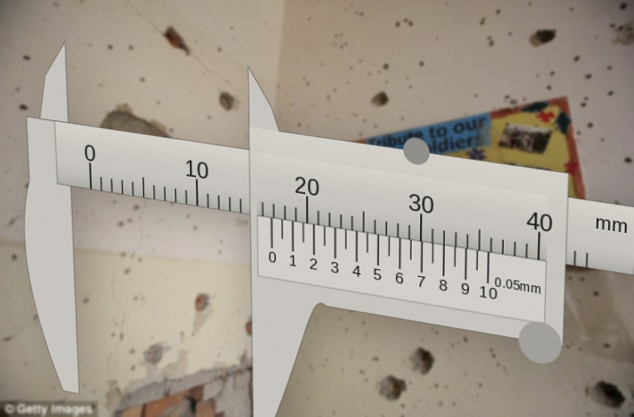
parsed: mm 16.8
